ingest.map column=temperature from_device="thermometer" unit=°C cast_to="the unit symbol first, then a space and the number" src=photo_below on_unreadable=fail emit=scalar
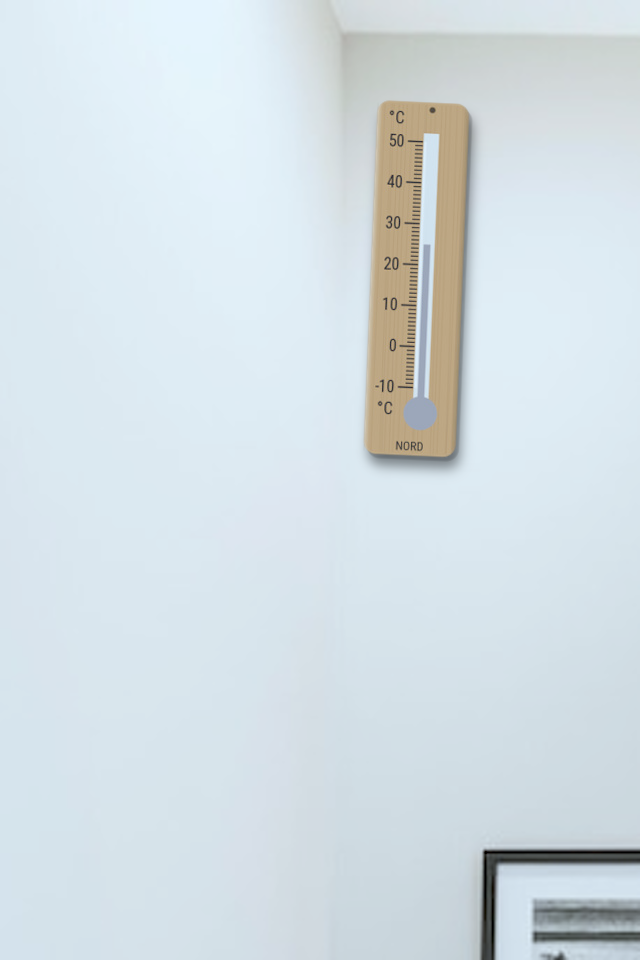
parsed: °C 25
